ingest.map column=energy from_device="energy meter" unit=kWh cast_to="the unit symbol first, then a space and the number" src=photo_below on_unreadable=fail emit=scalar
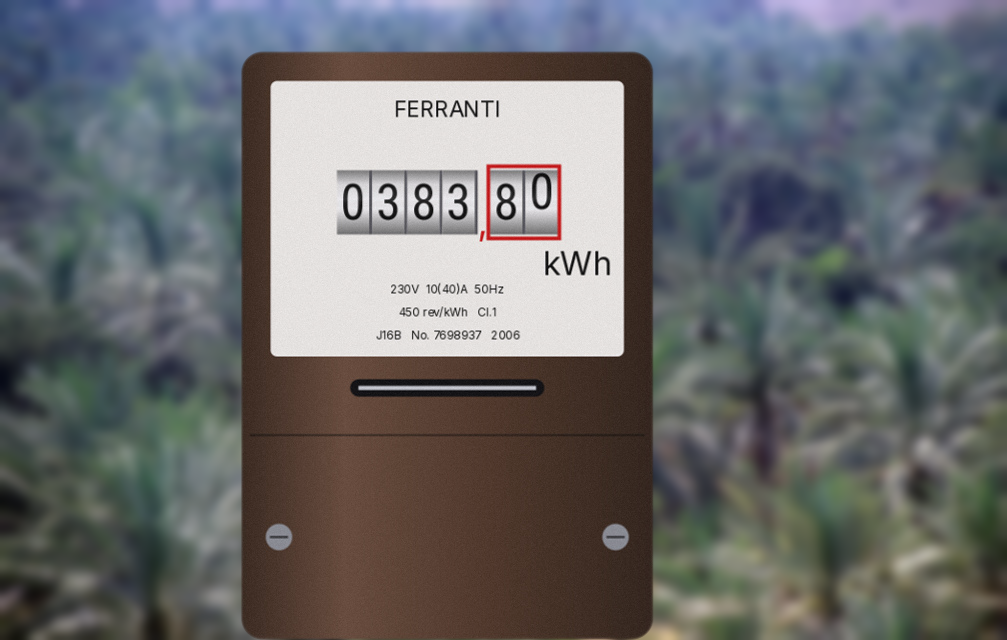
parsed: kWh 383.80
